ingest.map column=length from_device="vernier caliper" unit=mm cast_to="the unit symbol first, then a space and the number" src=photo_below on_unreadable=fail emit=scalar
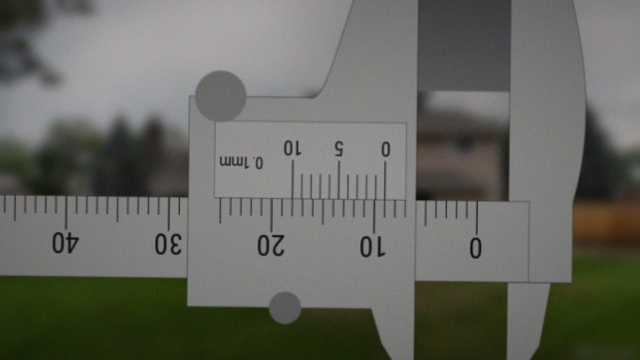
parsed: mm 9.0
